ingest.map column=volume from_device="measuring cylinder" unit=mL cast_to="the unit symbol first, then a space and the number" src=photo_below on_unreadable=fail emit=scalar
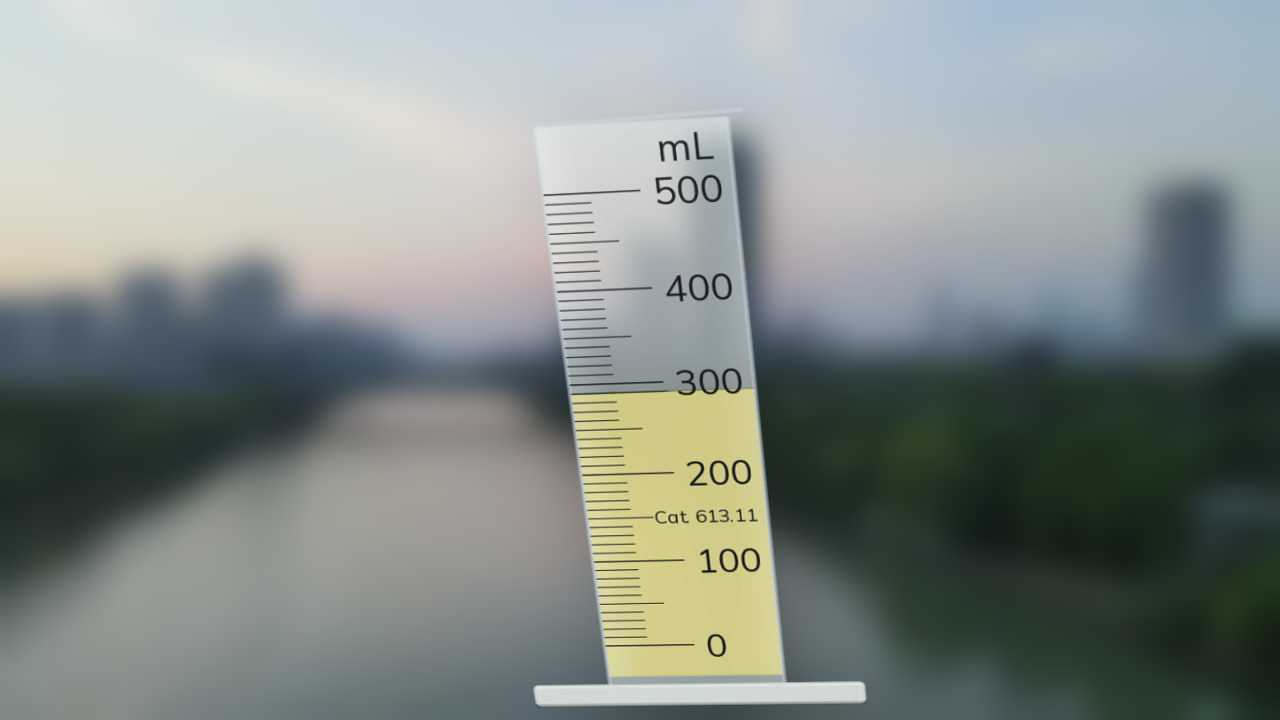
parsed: mL 290
